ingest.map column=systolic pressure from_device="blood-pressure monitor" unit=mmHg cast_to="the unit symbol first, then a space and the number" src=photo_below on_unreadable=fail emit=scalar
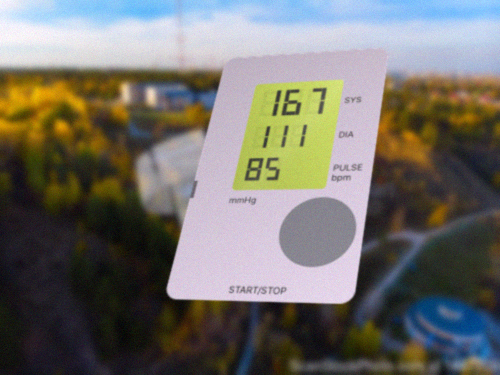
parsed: mmHg 167
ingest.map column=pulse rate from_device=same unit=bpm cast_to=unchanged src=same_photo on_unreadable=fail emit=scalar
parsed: bpm 85
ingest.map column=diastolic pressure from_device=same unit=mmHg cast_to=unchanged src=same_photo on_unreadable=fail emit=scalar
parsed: mmHg 111
